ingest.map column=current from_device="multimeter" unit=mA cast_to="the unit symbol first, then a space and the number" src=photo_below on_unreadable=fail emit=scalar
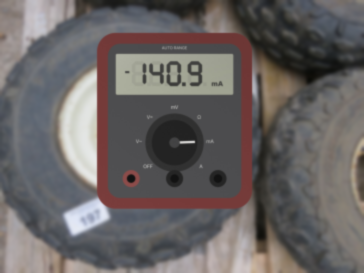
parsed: mA -140.9
